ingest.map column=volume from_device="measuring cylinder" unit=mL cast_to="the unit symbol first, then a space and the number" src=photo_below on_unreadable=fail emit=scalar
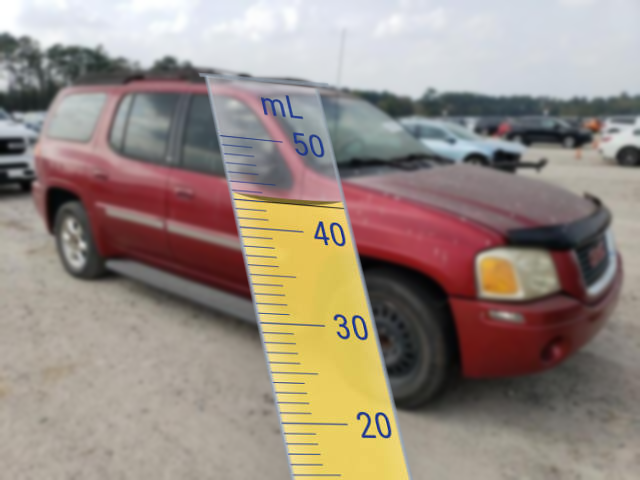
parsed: mL 43
